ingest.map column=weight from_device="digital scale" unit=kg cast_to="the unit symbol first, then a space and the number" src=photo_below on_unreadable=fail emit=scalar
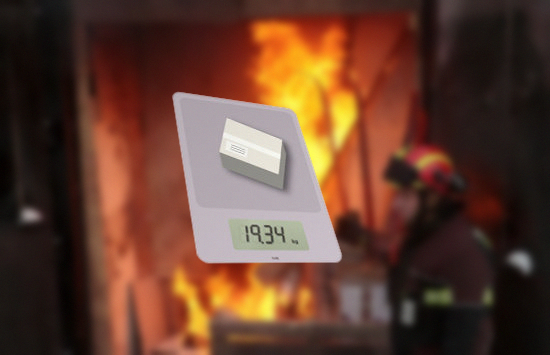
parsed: kg 19.34
